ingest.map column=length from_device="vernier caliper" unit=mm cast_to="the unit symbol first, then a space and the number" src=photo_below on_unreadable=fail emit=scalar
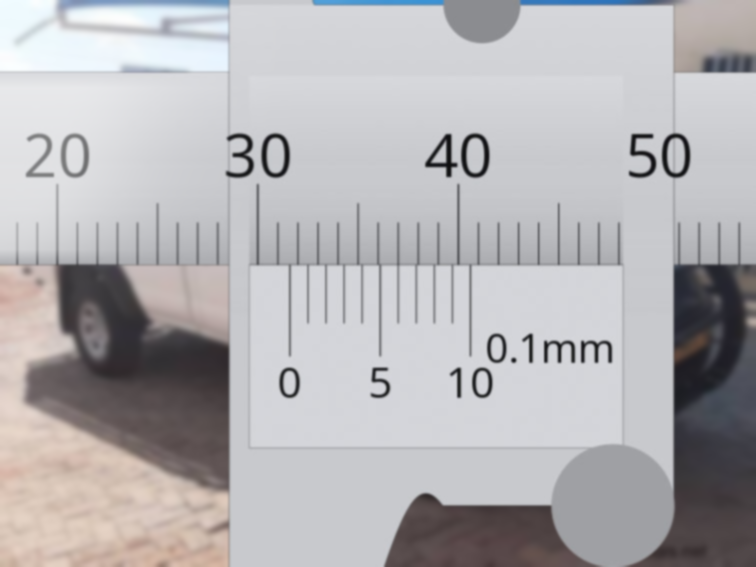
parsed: mm 31.6
